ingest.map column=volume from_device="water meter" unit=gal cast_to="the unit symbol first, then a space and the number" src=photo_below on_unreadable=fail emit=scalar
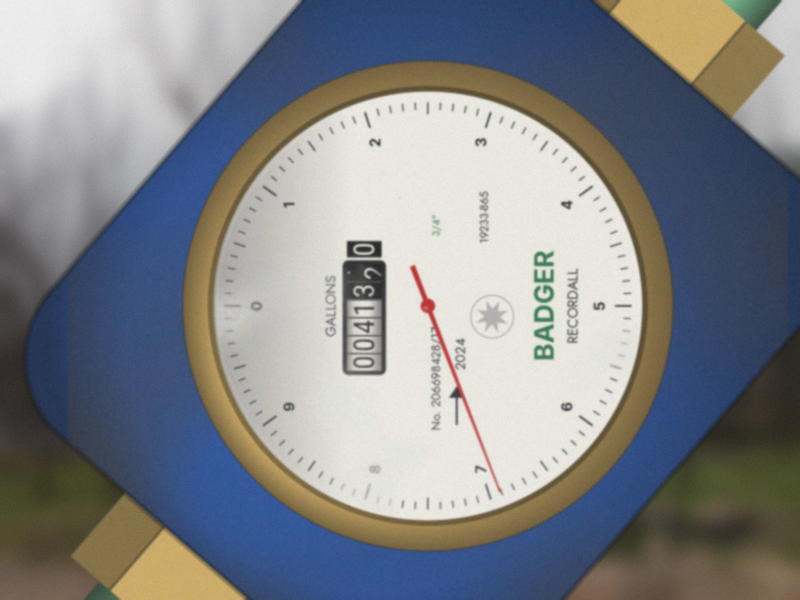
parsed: gal 41316.9
